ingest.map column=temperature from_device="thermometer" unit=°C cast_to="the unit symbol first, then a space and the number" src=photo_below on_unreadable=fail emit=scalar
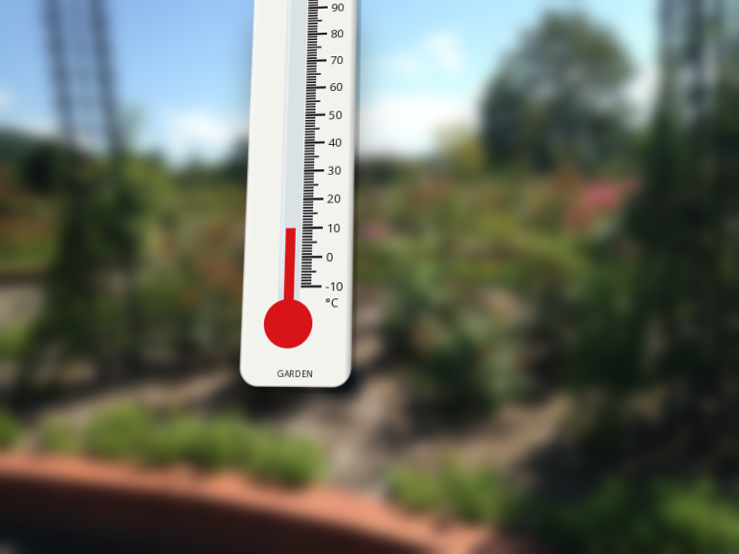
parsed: °C 10
